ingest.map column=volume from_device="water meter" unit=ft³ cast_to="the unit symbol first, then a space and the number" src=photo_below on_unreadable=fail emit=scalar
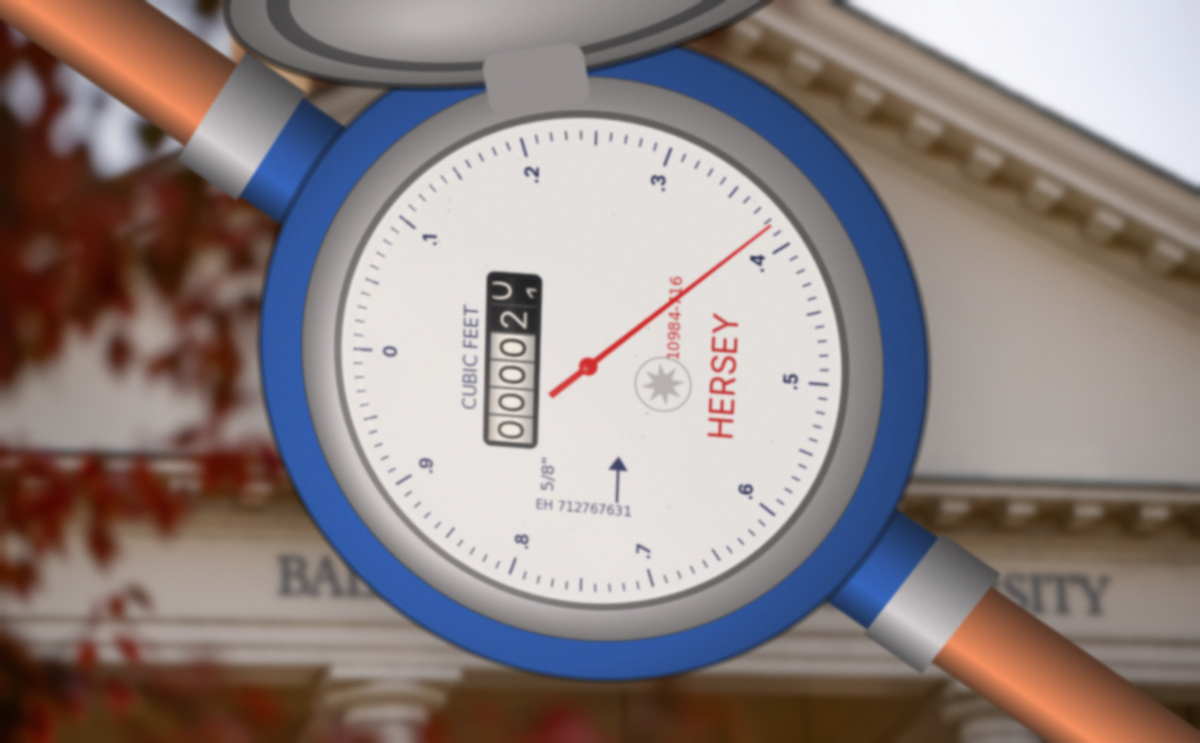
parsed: ft³ 20.38
